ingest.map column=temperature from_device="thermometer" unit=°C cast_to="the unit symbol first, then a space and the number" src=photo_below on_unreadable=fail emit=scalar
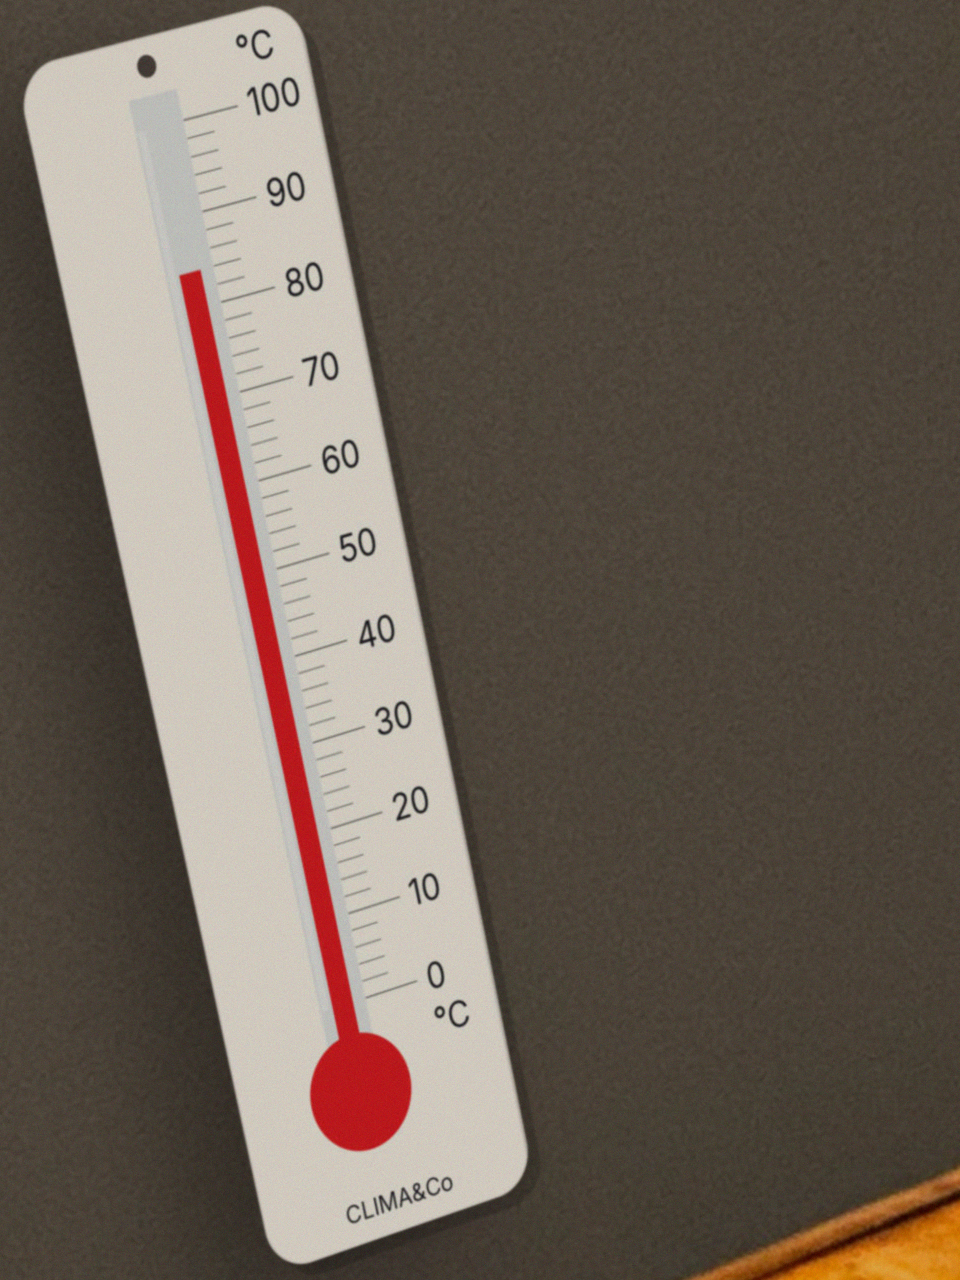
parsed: °C 84
